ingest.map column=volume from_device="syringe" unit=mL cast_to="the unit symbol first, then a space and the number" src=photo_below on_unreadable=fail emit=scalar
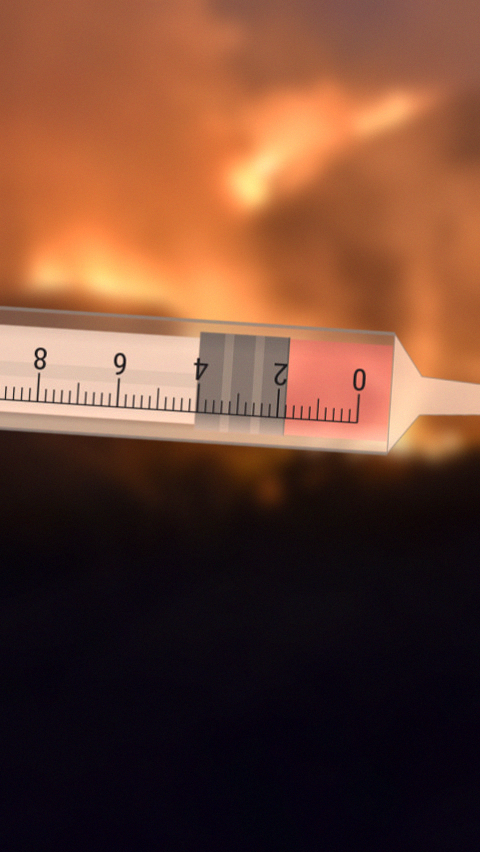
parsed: mL 1.8
